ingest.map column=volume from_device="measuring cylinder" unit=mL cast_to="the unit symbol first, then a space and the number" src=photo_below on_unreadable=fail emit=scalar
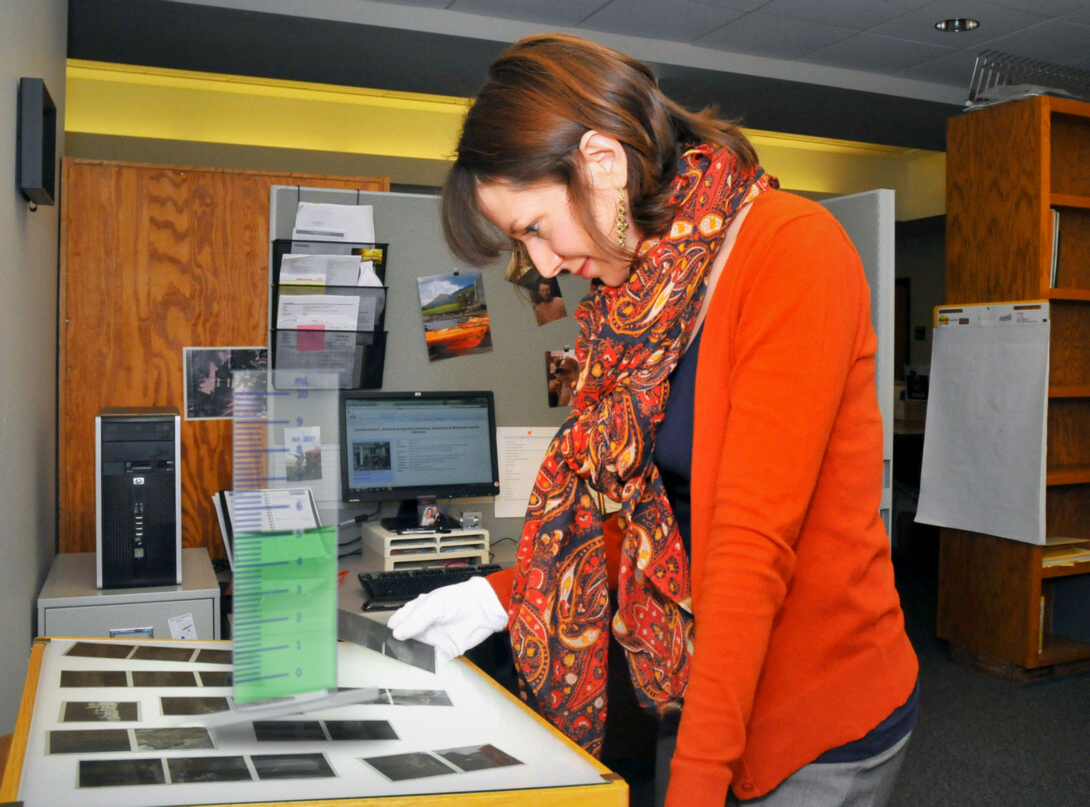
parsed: mL 5
